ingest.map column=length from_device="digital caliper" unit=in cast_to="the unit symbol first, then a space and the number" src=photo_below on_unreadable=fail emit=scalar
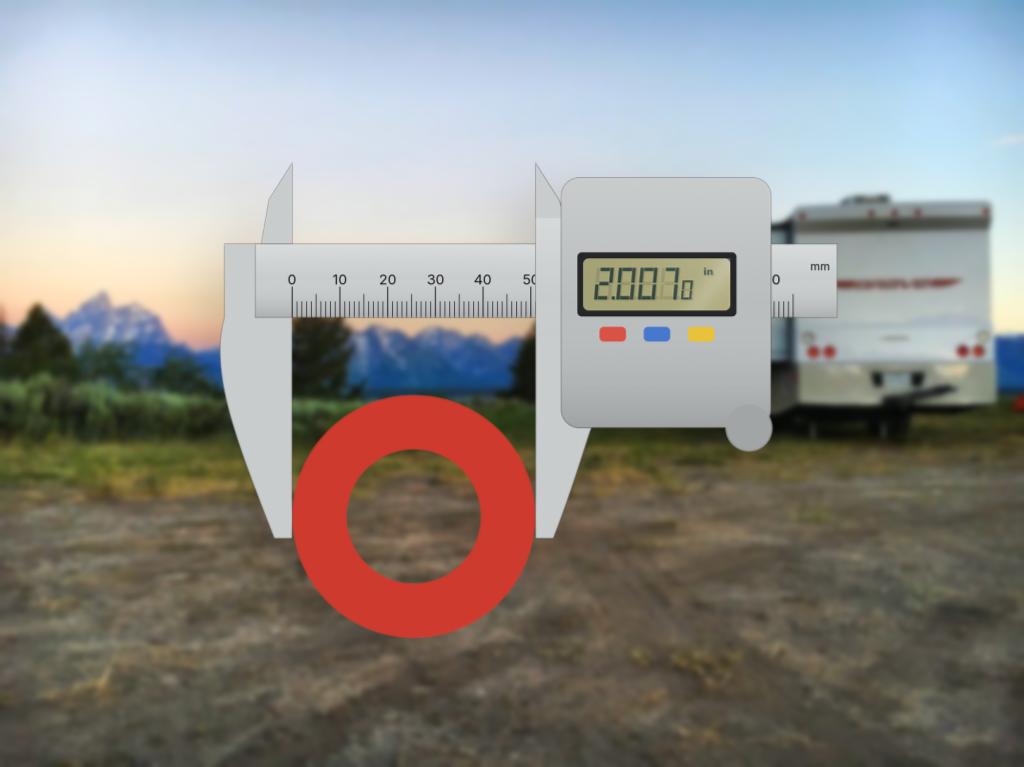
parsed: in 2.0070
